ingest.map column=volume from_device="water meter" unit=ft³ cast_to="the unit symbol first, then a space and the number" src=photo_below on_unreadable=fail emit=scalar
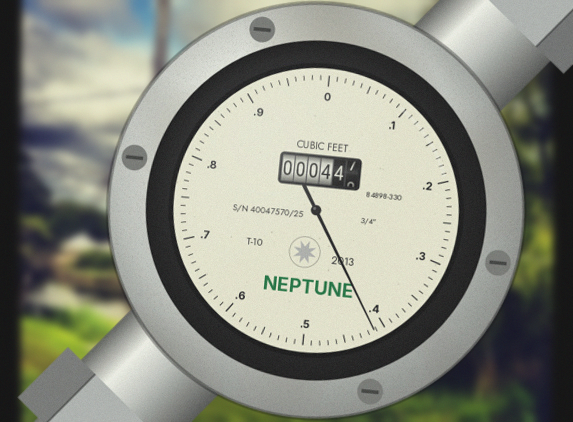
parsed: ft³ 447.41
